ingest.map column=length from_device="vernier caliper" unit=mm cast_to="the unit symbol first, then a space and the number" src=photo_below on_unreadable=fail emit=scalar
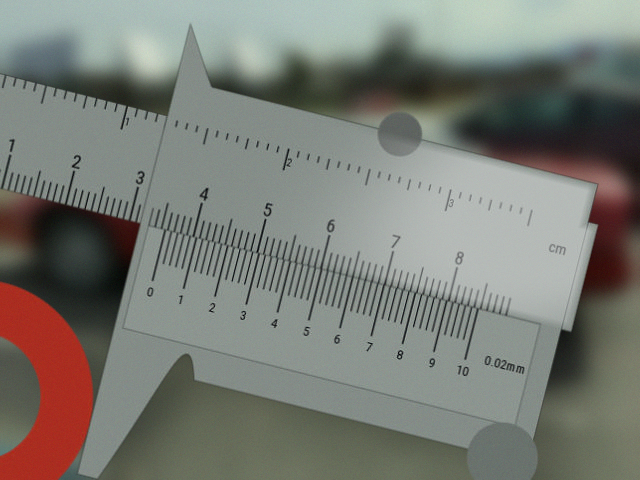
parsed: mm 35.6
